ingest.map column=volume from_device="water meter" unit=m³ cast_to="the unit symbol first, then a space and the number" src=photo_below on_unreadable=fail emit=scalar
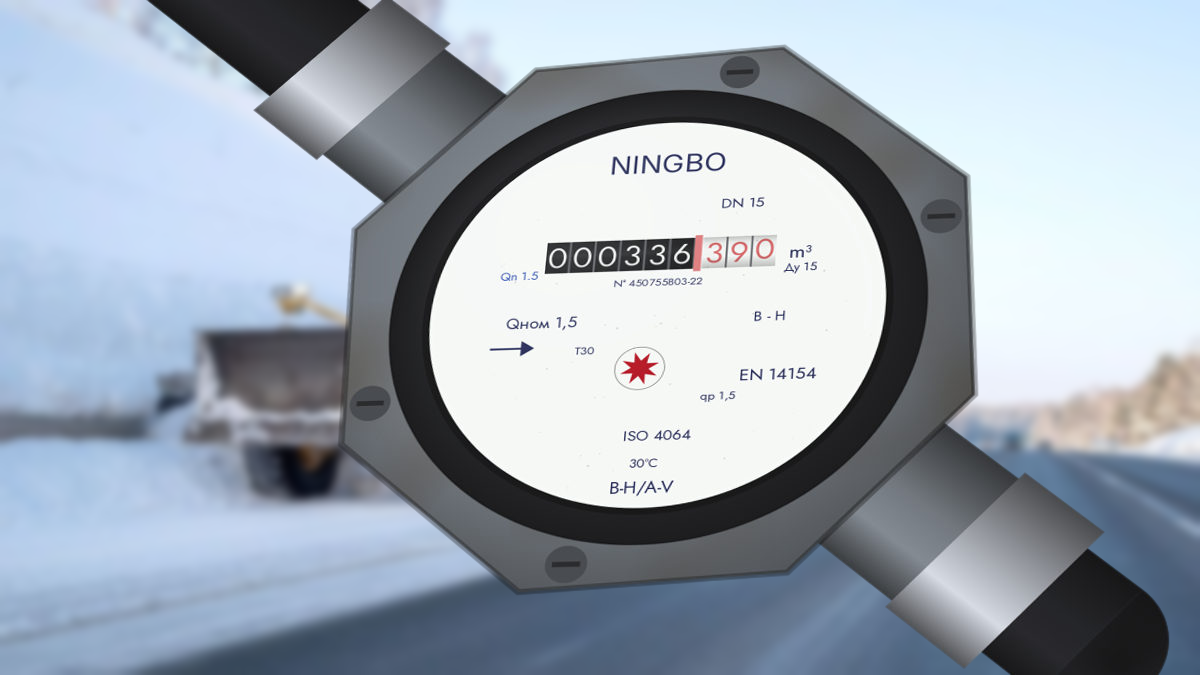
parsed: m³ 336.390
